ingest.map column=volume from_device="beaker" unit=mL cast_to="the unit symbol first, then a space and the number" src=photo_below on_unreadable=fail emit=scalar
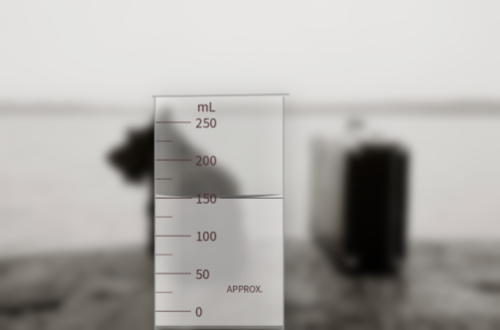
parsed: mL 150
